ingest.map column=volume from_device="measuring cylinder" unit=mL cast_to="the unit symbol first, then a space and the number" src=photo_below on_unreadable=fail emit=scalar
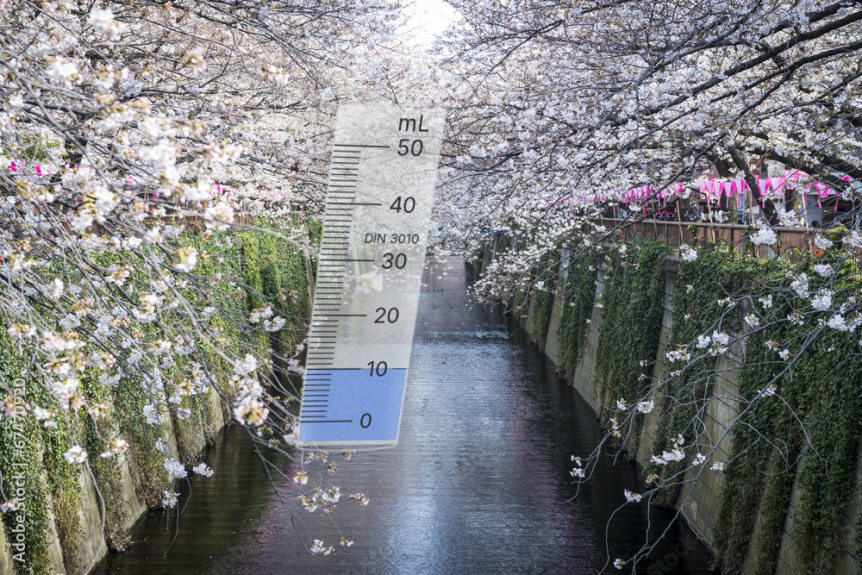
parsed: mL 10
